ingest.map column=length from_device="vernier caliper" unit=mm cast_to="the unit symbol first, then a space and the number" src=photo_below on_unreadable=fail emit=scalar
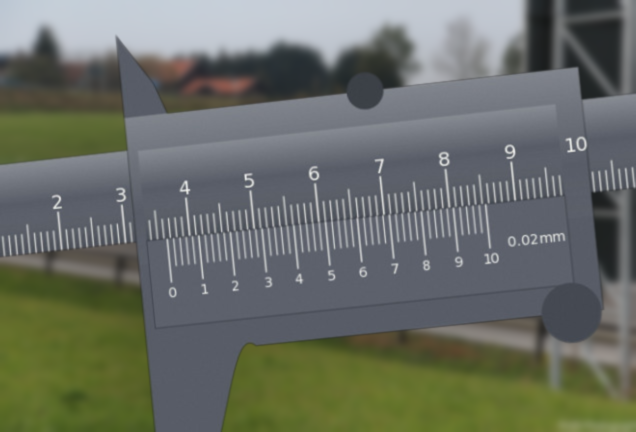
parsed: mm 36.5
